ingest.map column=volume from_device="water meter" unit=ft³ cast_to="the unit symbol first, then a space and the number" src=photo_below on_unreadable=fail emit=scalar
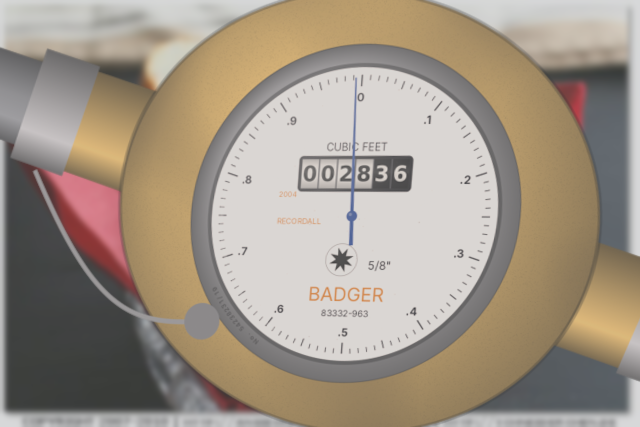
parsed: ft³ 2835.99
